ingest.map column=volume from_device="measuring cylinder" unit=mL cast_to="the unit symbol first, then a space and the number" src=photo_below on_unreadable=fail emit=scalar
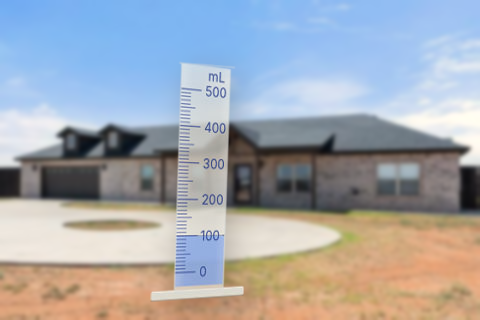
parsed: mL 100
